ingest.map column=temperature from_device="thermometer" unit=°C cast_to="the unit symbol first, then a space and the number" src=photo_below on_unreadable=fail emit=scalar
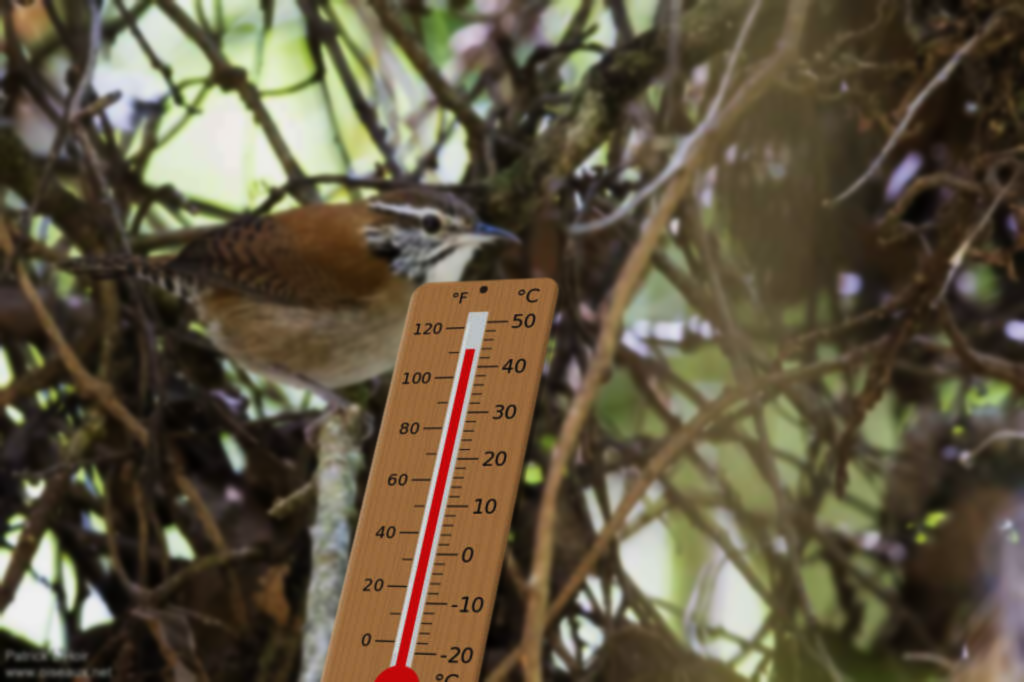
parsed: °C 44
